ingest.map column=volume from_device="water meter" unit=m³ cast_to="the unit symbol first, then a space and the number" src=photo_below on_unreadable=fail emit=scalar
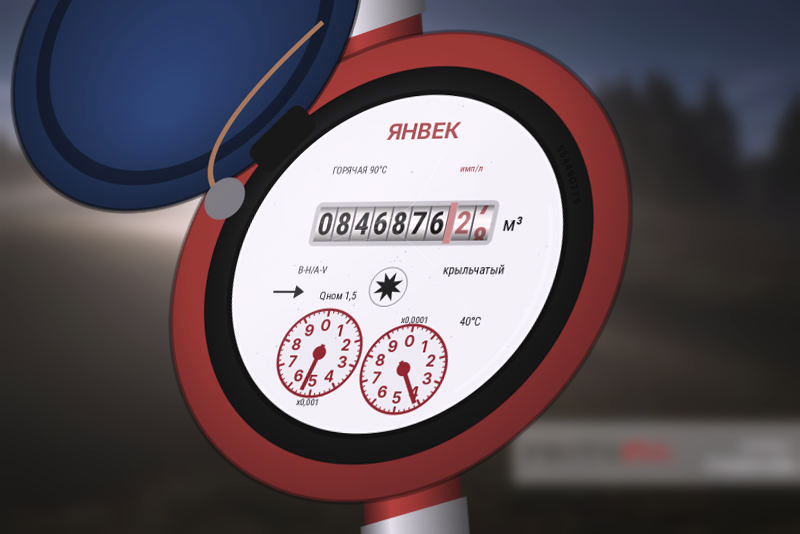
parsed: m³ 846876.2754
